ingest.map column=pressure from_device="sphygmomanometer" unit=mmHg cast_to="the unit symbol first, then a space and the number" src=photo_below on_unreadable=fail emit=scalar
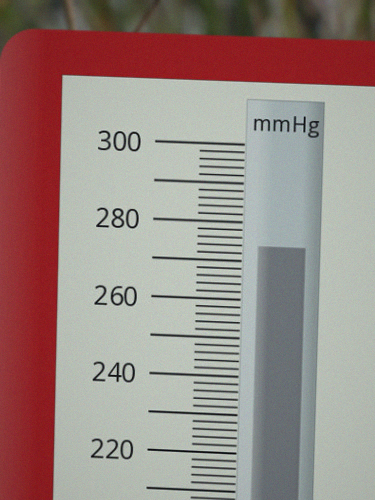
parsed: mmHg 274
